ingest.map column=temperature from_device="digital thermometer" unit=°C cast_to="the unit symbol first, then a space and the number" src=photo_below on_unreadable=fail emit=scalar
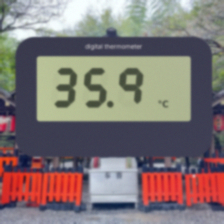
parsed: °C 35.9
